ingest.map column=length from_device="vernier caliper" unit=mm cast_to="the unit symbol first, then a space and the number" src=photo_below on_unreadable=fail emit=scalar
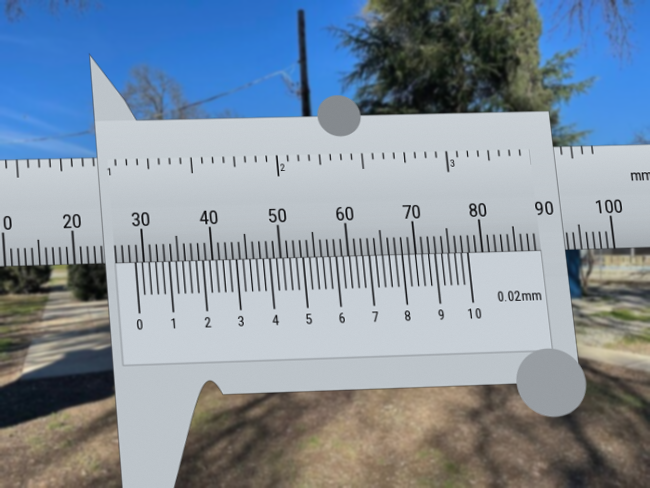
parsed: mm 28.8
